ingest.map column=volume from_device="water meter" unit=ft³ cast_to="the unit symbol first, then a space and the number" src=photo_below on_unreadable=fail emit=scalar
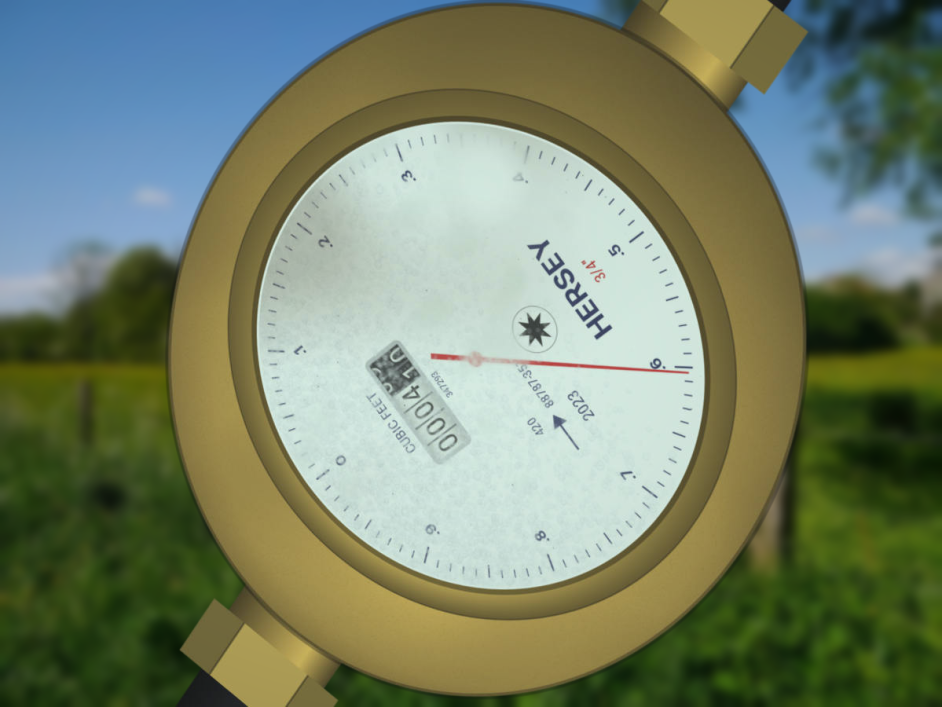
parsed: ft³ 409.60
